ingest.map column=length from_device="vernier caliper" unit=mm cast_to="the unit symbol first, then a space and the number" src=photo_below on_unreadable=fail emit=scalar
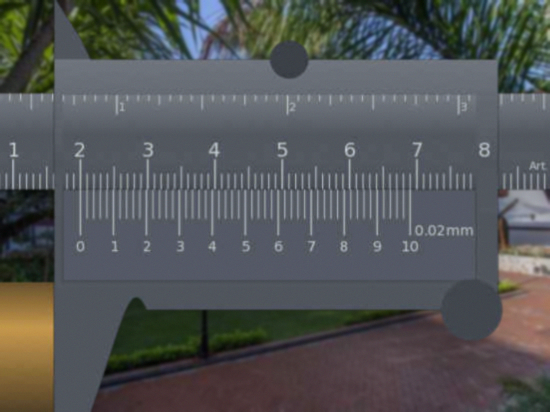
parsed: mm 20.0
